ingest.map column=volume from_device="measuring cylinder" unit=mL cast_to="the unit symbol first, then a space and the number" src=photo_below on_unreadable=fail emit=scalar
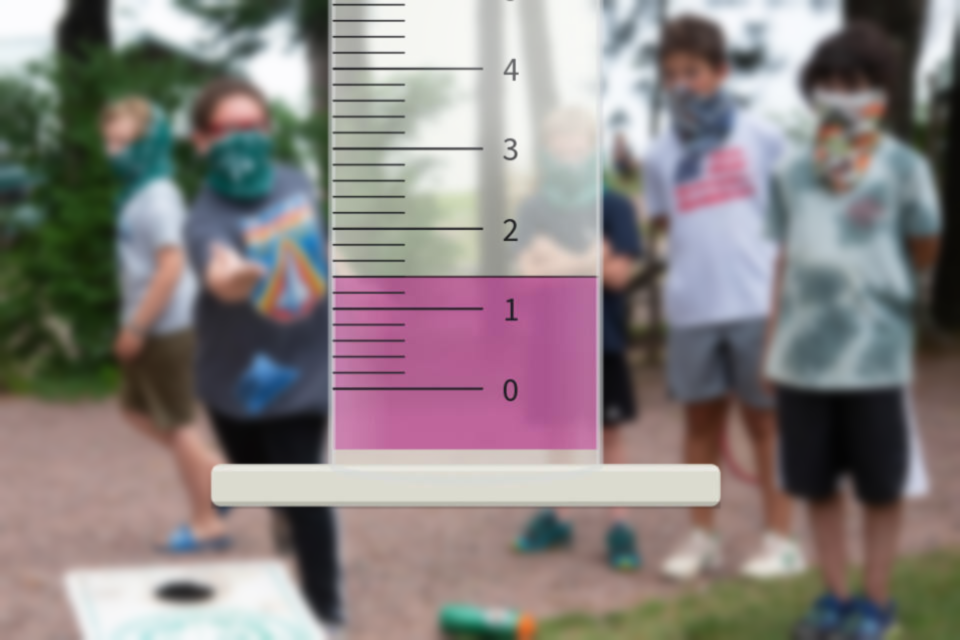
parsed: mL 1.4
